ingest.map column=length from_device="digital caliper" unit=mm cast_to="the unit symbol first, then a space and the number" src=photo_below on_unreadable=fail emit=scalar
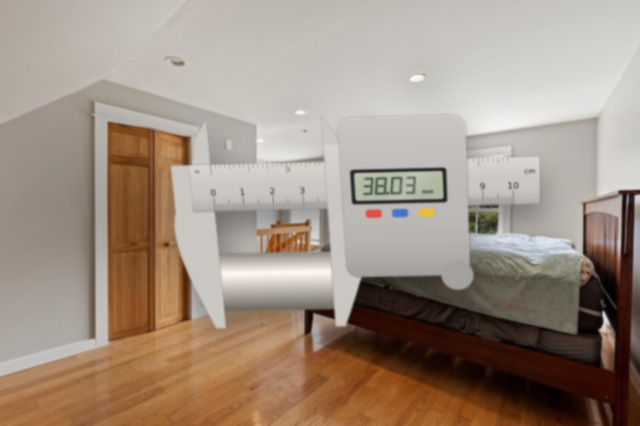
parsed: mm 38.03
